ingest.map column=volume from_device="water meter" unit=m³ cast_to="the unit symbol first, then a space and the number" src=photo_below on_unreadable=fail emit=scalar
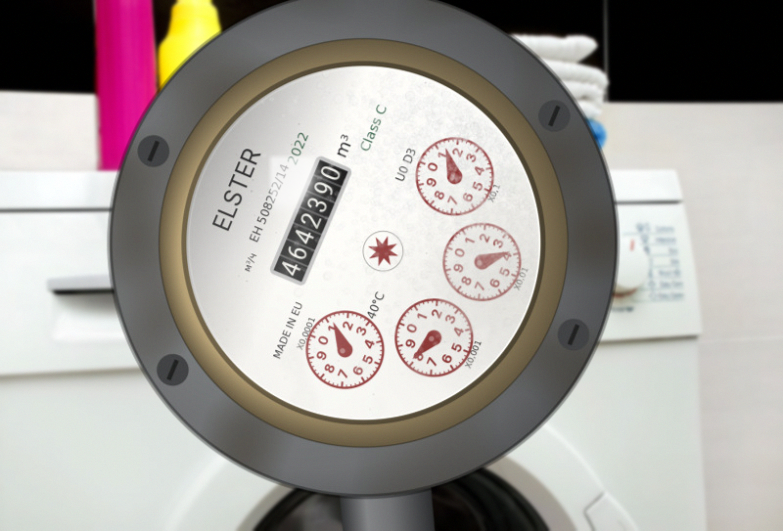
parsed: m³ 4642390.1381
